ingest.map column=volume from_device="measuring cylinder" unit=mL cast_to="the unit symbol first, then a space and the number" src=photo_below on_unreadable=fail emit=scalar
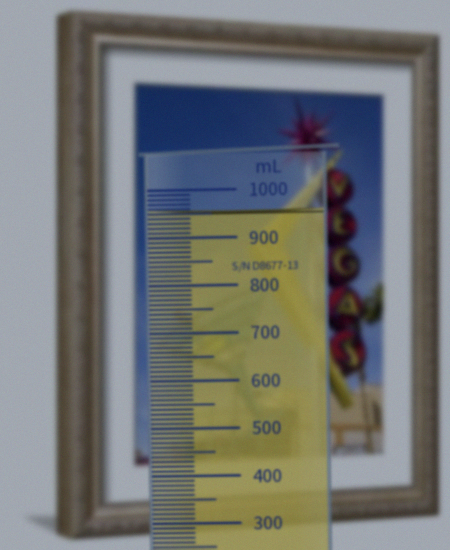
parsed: mL 950
